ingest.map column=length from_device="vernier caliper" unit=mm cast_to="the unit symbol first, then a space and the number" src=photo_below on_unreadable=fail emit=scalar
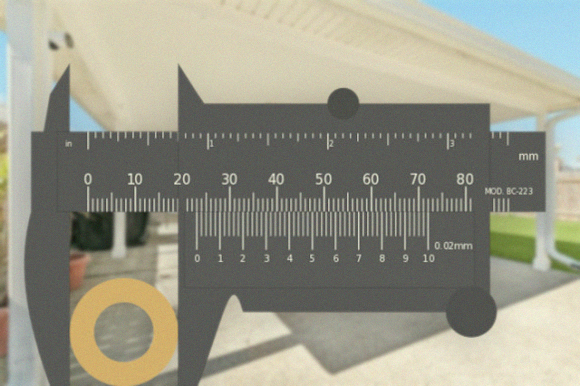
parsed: mm 23.0
